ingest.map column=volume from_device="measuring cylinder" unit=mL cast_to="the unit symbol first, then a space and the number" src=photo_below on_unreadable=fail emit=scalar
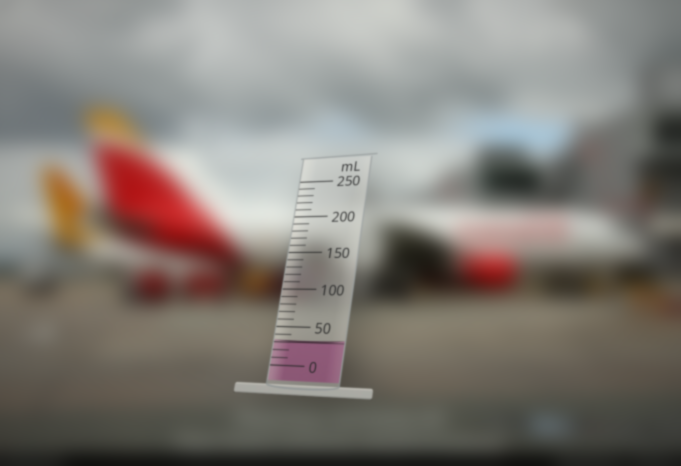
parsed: mL 30
